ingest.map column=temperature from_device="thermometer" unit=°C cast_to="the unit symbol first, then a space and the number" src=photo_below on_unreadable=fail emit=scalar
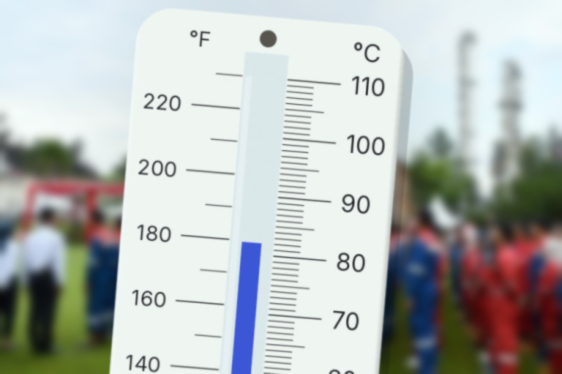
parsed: °C 82
